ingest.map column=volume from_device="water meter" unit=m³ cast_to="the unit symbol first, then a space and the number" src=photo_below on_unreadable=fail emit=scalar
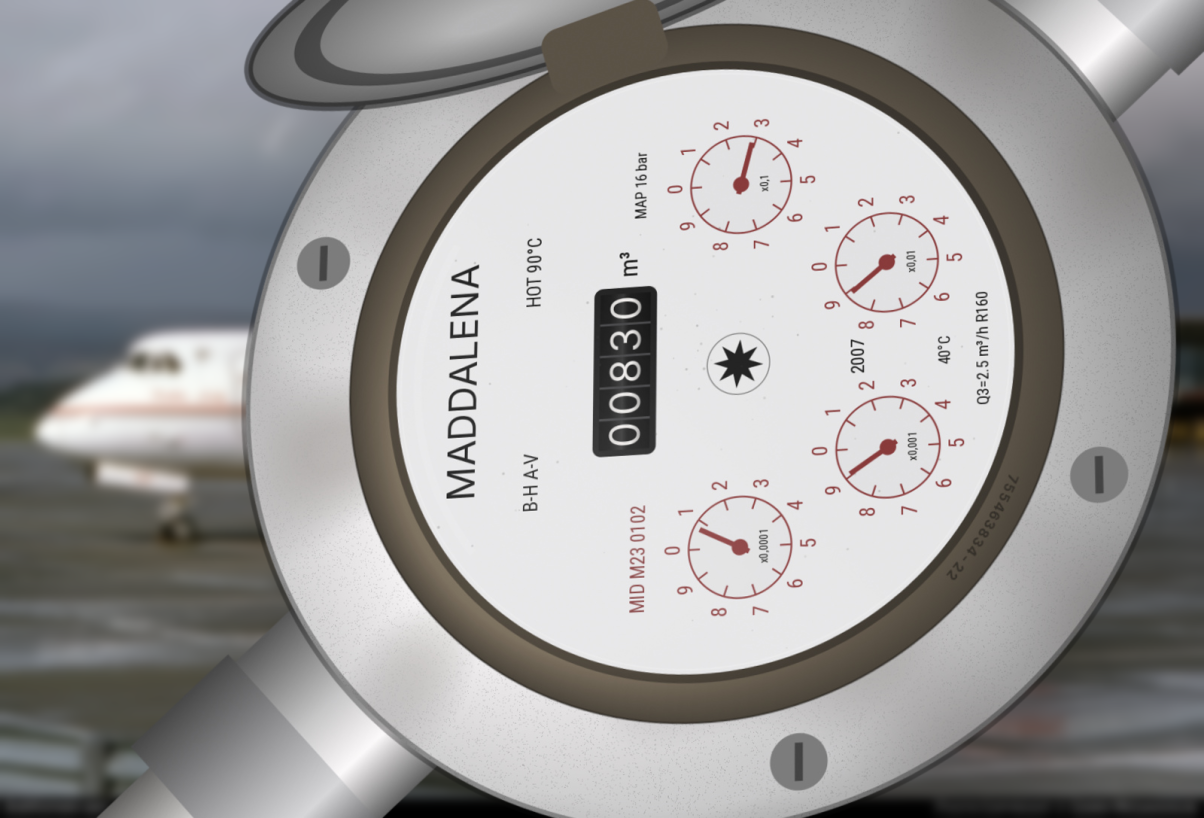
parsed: m³ 830.2890
